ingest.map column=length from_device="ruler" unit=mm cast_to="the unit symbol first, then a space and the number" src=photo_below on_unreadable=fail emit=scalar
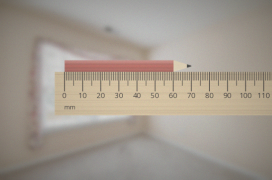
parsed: mm 70
